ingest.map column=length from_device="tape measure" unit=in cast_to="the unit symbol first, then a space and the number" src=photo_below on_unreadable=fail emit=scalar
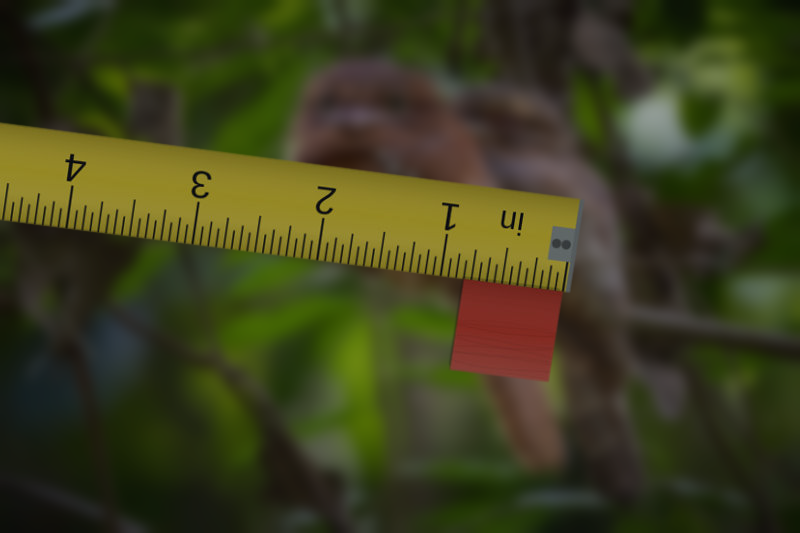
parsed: in 0.8125
